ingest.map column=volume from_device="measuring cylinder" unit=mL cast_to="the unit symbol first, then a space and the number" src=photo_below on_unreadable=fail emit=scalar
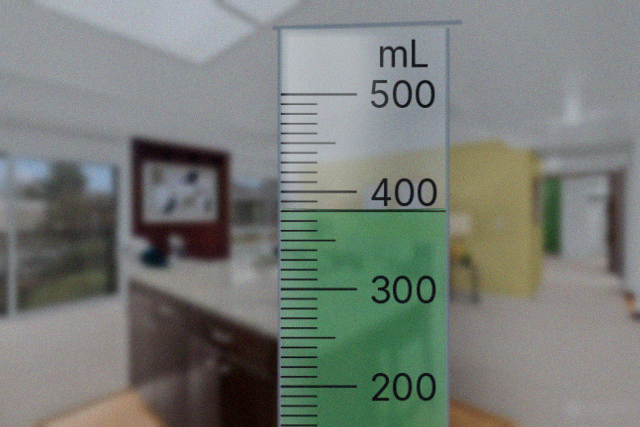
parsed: mL 380
